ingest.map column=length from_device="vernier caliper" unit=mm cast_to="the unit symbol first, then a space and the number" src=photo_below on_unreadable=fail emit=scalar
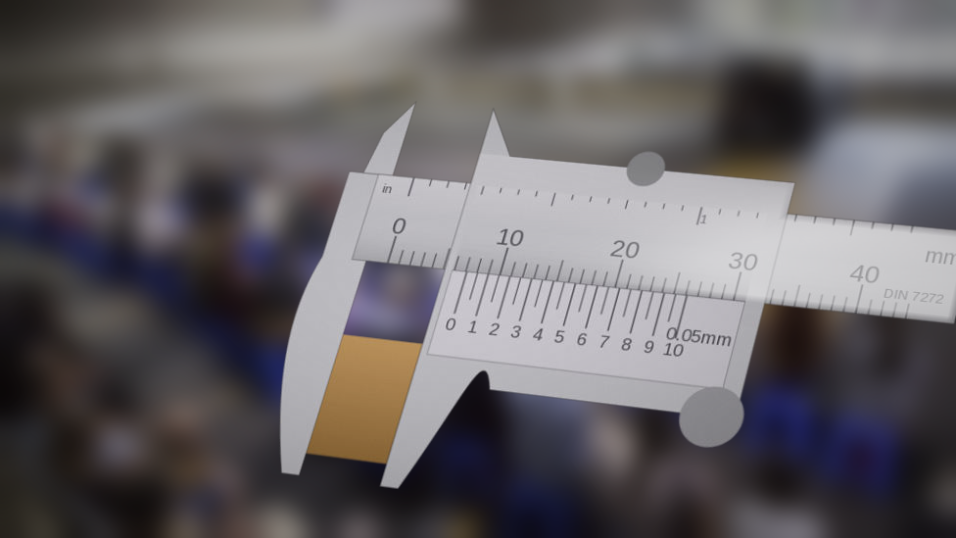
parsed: mm 7.1
